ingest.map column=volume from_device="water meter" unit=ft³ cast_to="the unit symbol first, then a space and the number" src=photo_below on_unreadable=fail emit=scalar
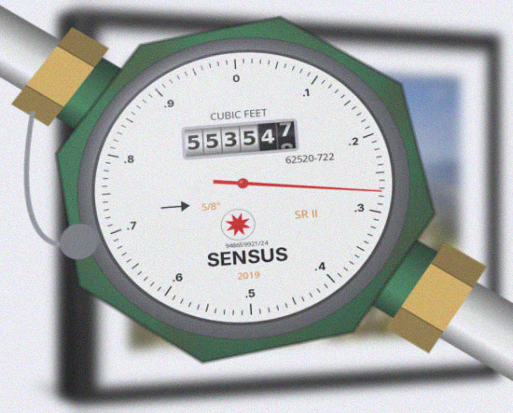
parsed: ft³ 553547.27
